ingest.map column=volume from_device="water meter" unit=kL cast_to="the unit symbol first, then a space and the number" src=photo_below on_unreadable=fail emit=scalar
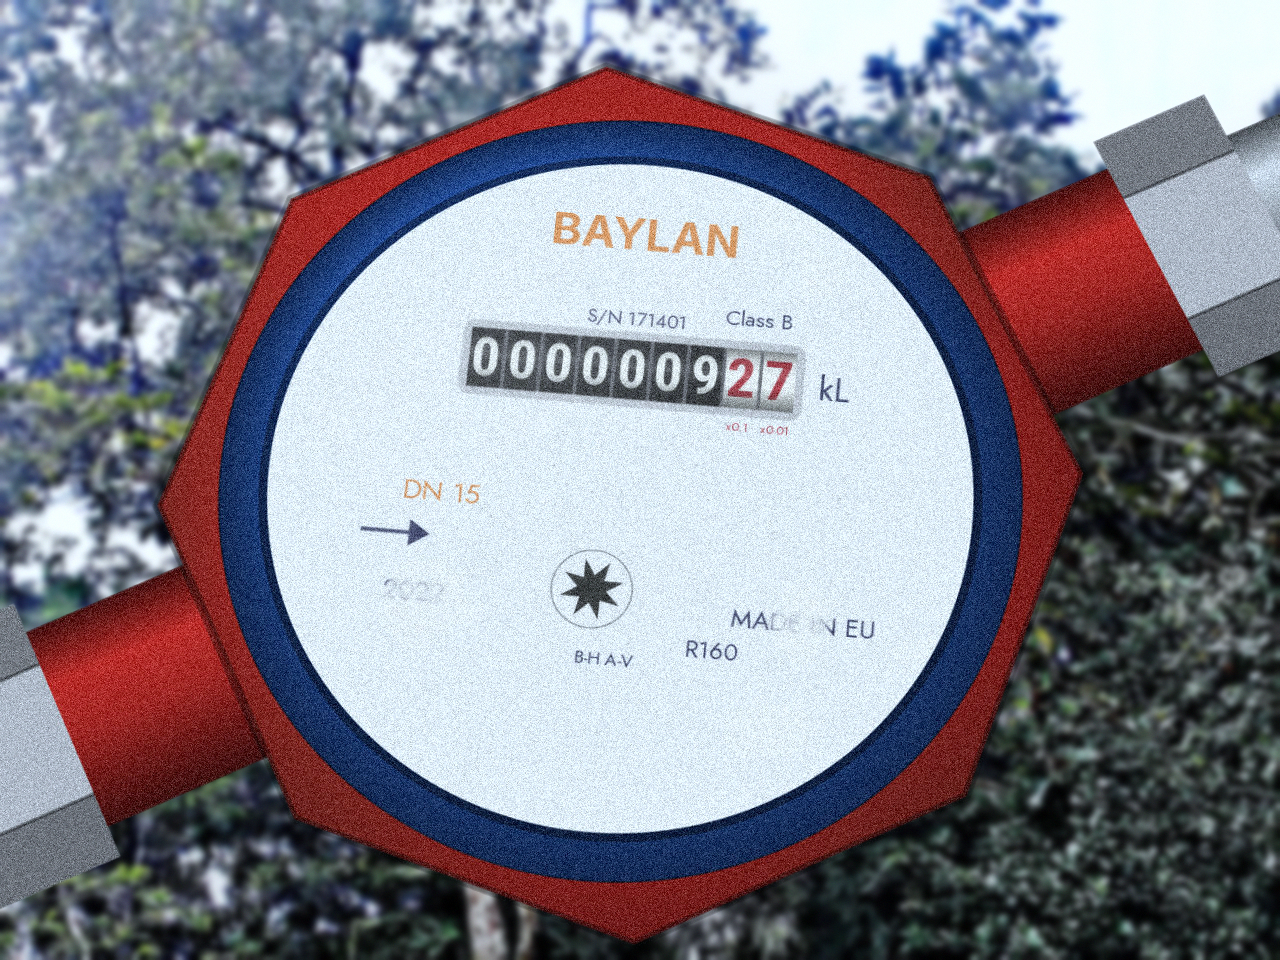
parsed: kL 9.27
